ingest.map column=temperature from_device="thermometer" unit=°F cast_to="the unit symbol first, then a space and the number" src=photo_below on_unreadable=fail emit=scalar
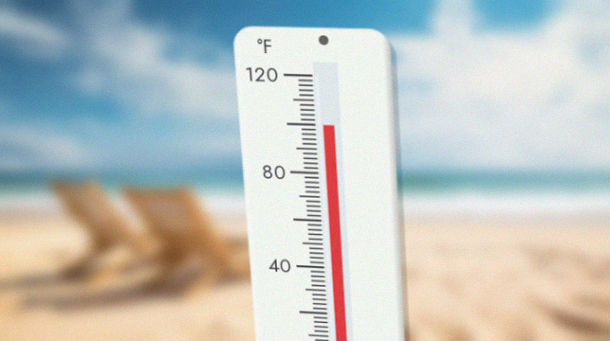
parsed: °F 100
